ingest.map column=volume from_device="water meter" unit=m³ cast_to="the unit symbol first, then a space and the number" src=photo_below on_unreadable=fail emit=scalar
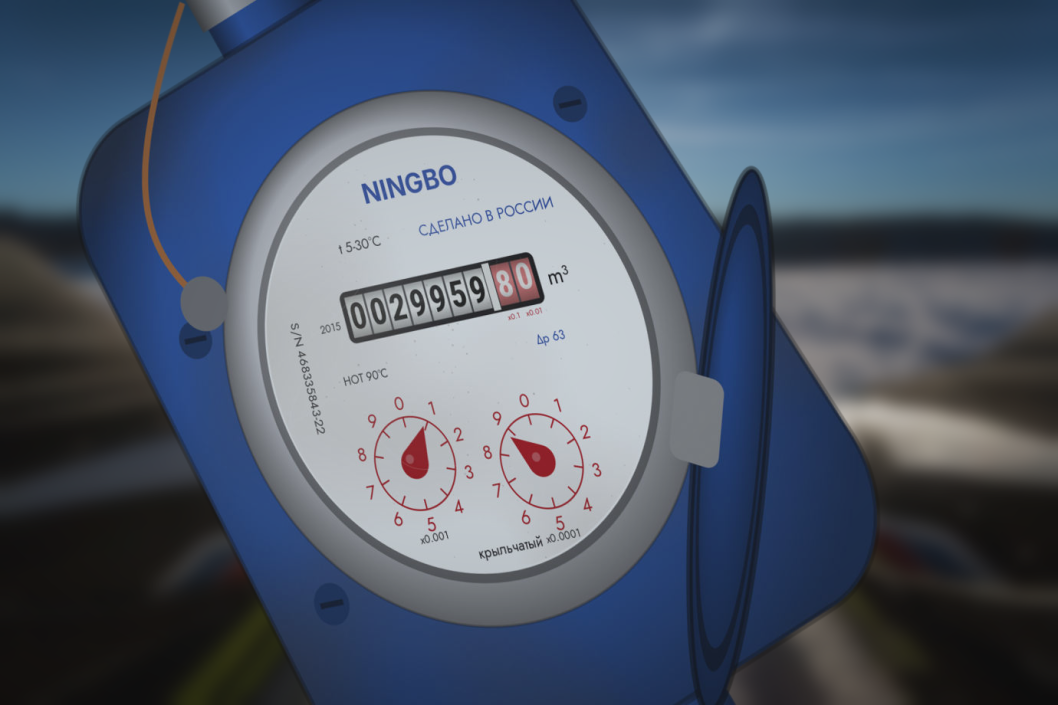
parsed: m³ 29959.8008
